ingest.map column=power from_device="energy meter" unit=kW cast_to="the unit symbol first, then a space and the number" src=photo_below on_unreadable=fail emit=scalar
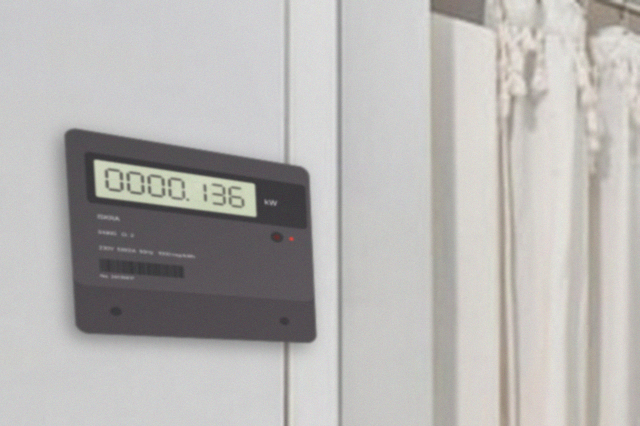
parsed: kW 0.136
